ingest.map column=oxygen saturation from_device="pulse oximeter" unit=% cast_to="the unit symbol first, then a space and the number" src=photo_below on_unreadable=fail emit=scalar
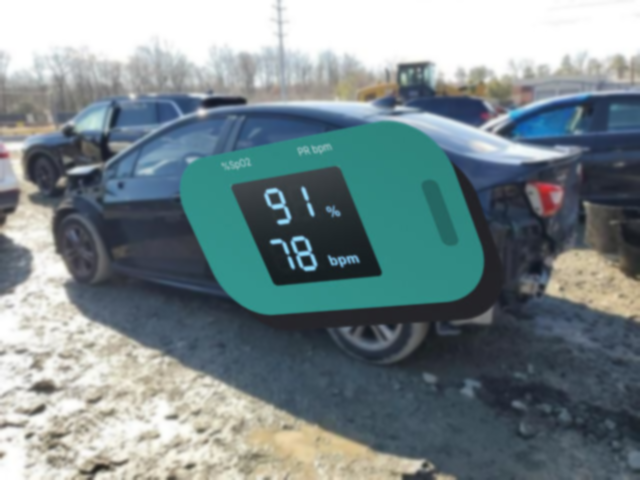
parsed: % 91
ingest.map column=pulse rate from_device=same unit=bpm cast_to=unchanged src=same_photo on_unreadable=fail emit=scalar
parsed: bpm 78
